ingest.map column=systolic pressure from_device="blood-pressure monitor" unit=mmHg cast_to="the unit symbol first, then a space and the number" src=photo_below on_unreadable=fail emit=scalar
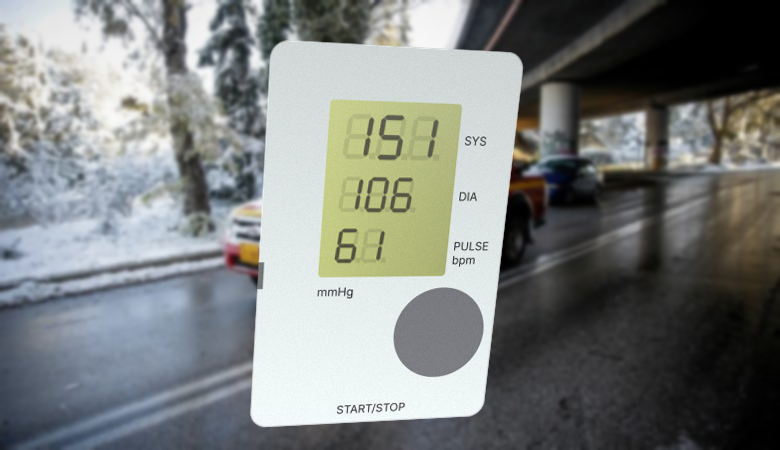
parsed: mmHg 151
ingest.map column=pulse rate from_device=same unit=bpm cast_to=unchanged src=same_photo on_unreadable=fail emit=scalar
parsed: bpm 61
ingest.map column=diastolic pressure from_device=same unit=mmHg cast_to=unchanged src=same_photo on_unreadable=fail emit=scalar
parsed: mmHg 106
